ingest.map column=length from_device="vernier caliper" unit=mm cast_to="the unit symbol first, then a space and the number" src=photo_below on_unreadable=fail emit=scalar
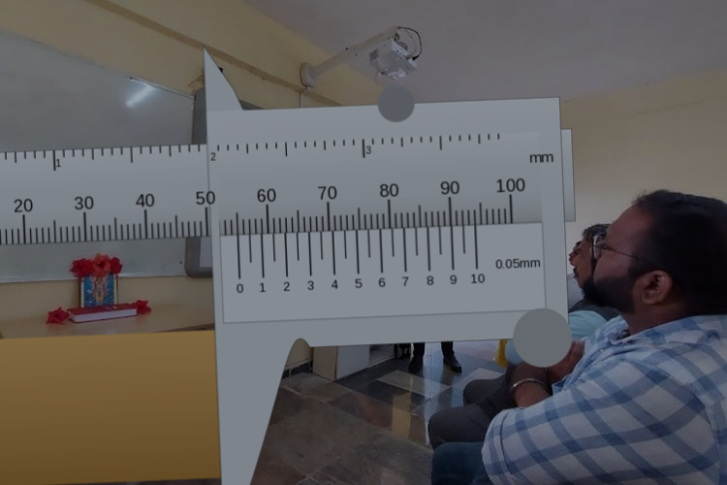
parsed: mm 55.0
